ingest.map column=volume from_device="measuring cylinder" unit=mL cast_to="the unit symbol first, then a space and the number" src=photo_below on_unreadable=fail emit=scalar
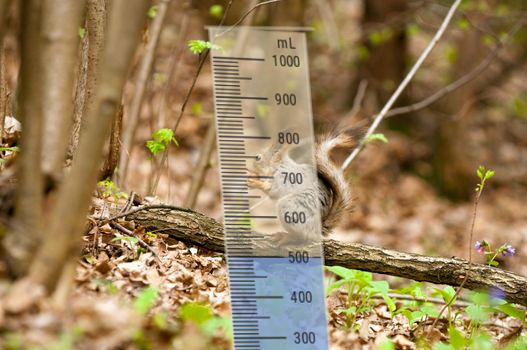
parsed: mL 500
